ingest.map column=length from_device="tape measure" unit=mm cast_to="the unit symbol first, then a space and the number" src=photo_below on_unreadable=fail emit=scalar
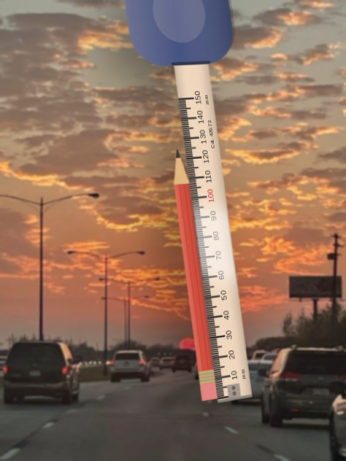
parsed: mm 125
